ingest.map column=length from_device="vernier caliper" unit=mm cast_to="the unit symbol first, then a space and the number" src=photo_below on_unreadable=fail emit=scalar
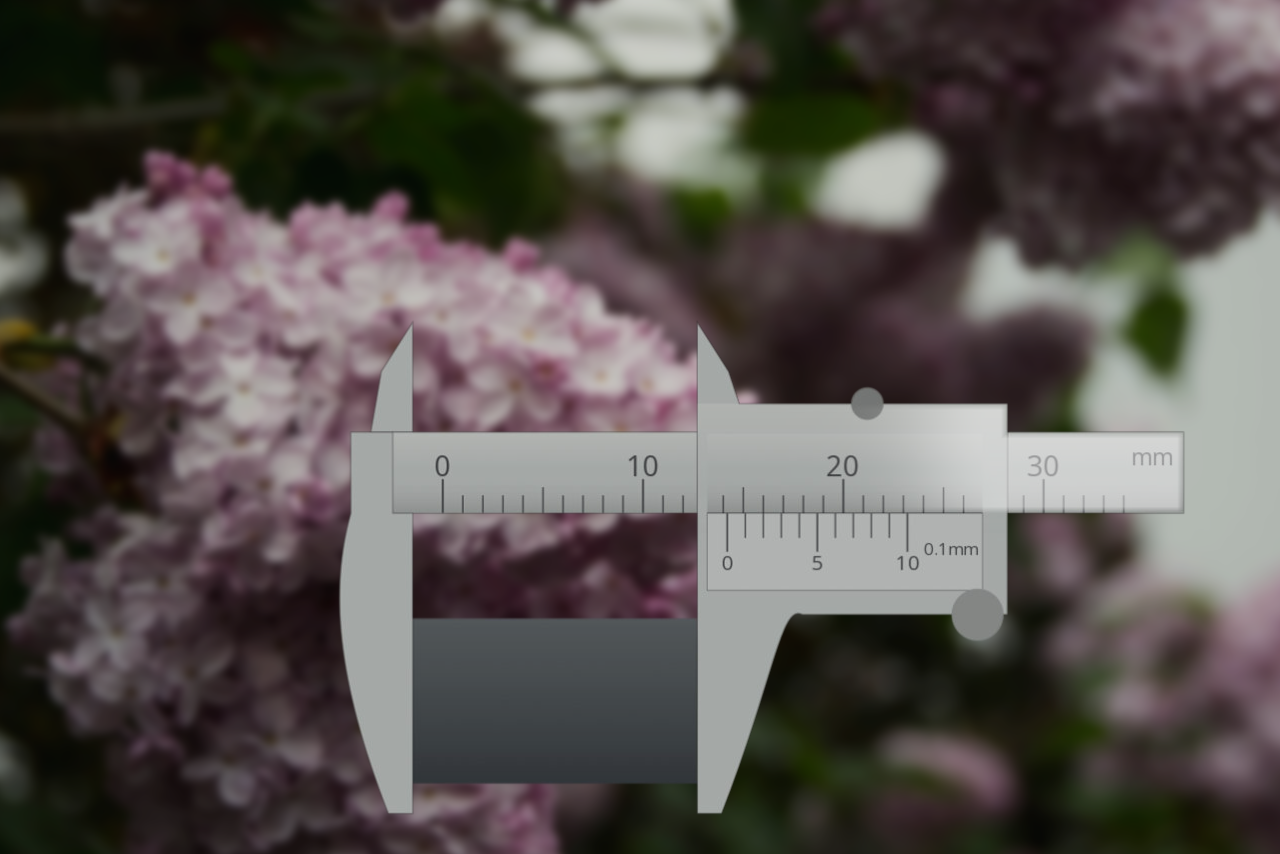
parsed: mm 14.2
